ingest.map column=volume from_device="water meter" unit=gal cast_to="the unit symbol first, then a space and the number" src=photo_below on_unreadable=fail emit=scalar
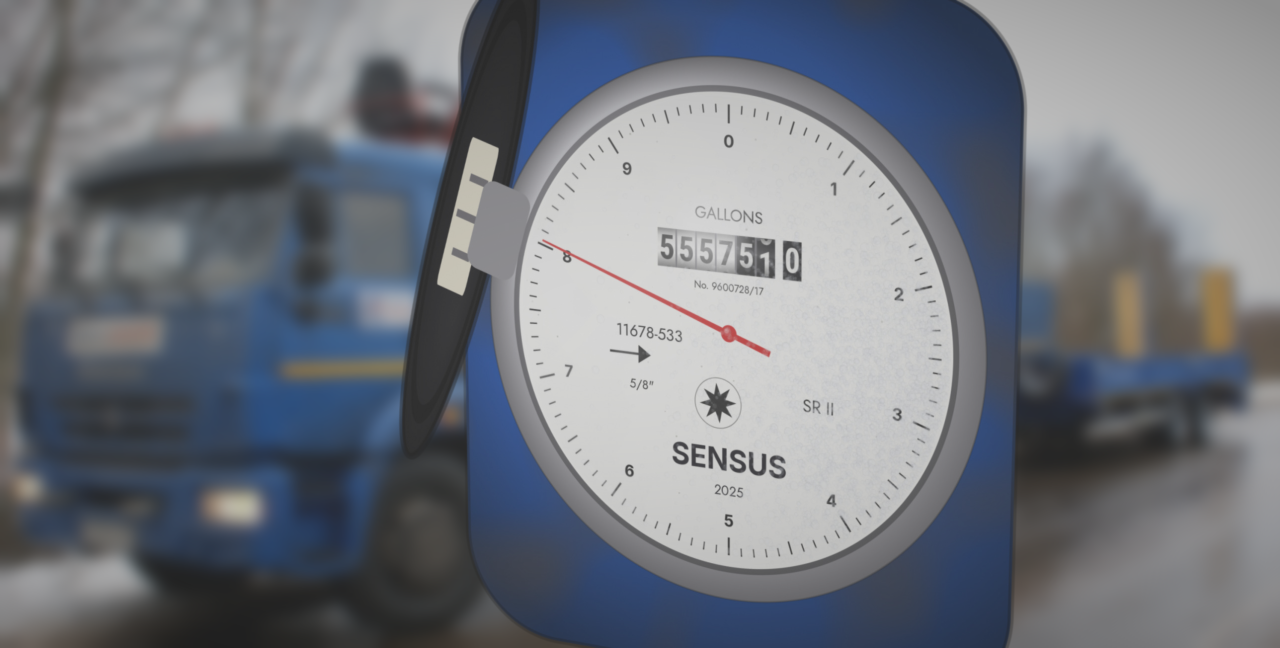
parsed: gal 5557508.0
